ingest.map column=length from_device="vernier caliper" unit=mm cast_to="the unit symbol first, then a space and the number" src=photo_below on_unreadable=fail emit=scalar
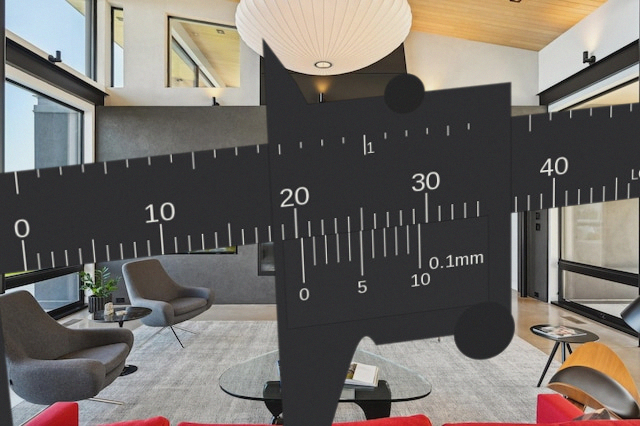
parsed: mm 20.4
